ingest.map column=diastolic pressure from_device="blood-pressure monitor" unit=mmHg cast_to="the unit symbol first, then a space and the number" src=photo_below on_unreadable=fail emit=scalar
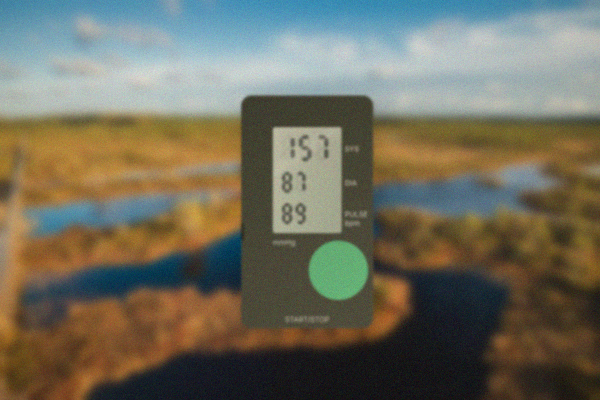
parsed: mmHg 87
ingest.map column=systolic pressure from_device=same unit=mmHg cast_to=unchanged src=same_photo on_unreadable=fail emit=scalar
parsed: mmHg 157
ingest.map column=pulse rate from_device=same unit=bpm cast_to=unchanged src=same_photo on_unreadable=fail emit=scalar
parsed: bpm 89
